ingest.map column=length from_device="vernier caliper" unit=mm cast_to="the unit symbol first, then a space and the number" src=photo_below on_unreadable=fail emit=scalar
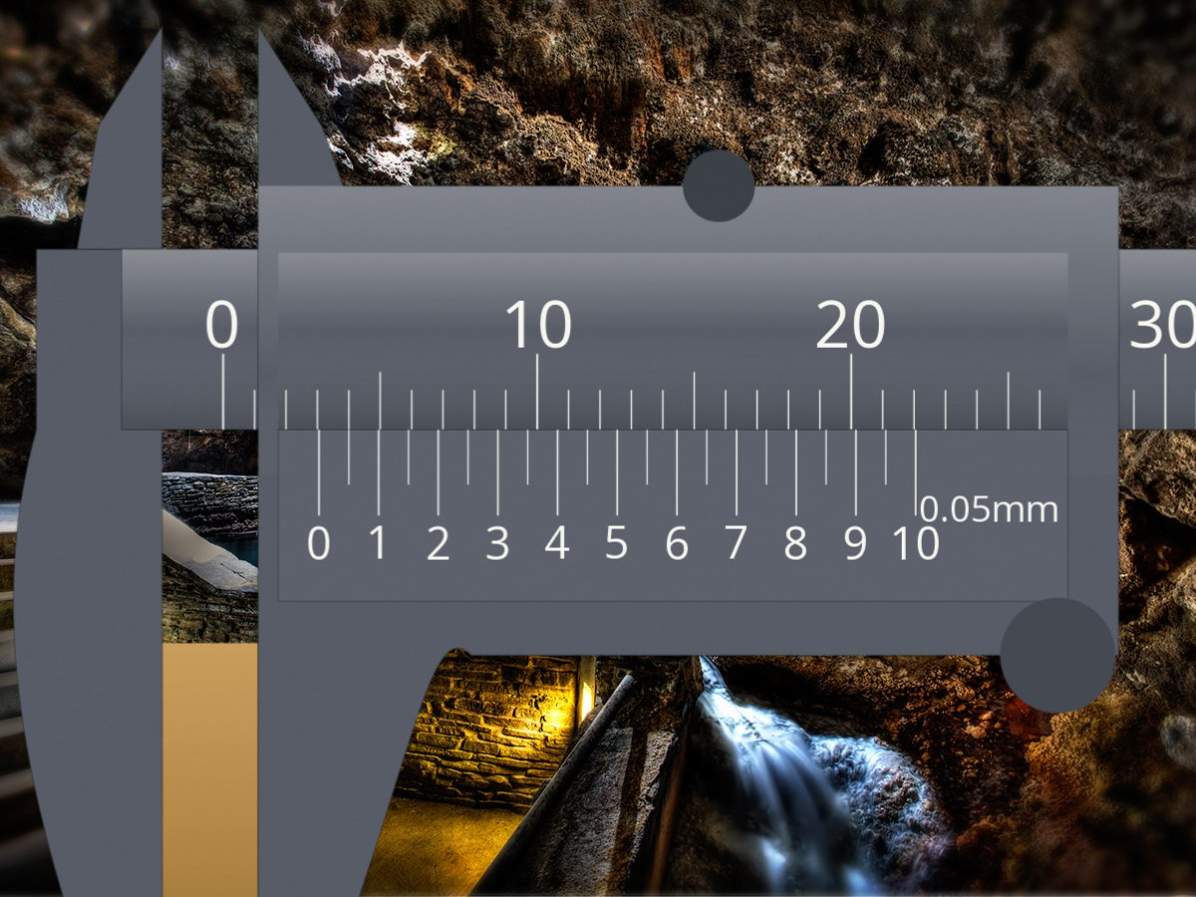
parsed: mm 3.05
